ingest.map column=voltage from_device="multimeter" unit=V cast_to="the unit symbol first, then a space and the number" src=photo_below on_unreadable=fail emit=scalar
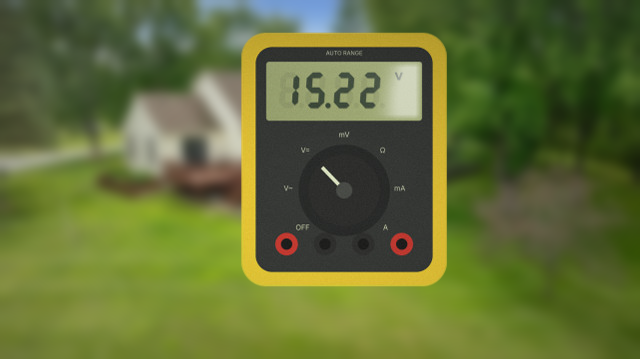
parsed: V 15.22
